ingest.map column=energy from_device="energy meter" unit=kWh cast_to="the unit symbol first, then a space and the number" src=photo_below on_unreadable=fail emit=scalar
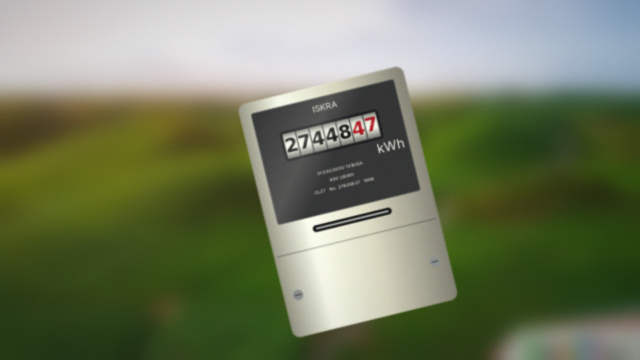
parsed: kWh 27448.47
